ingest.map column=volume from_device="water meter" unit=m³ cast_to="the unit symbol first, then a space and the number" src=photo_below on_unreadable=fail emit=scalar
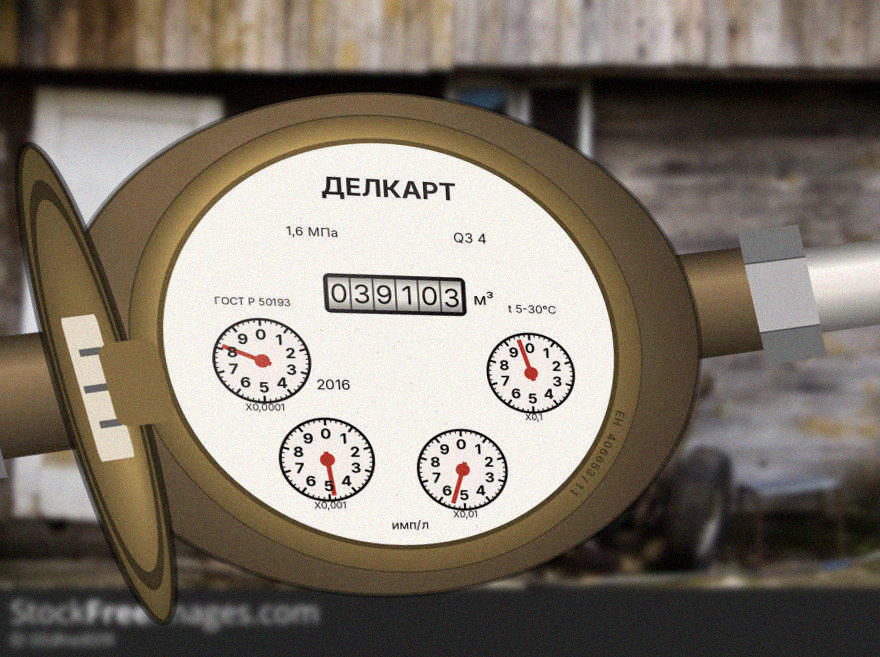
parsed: m³ 39102.9548
